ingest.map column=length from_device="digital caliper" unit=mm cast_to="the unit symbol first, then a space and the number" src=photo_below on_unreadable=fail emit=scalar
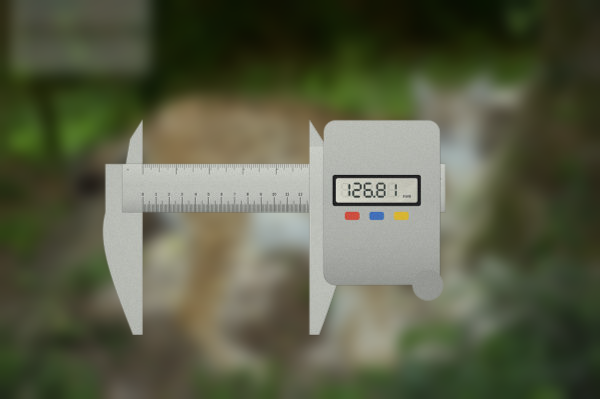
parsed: mm 126.81
